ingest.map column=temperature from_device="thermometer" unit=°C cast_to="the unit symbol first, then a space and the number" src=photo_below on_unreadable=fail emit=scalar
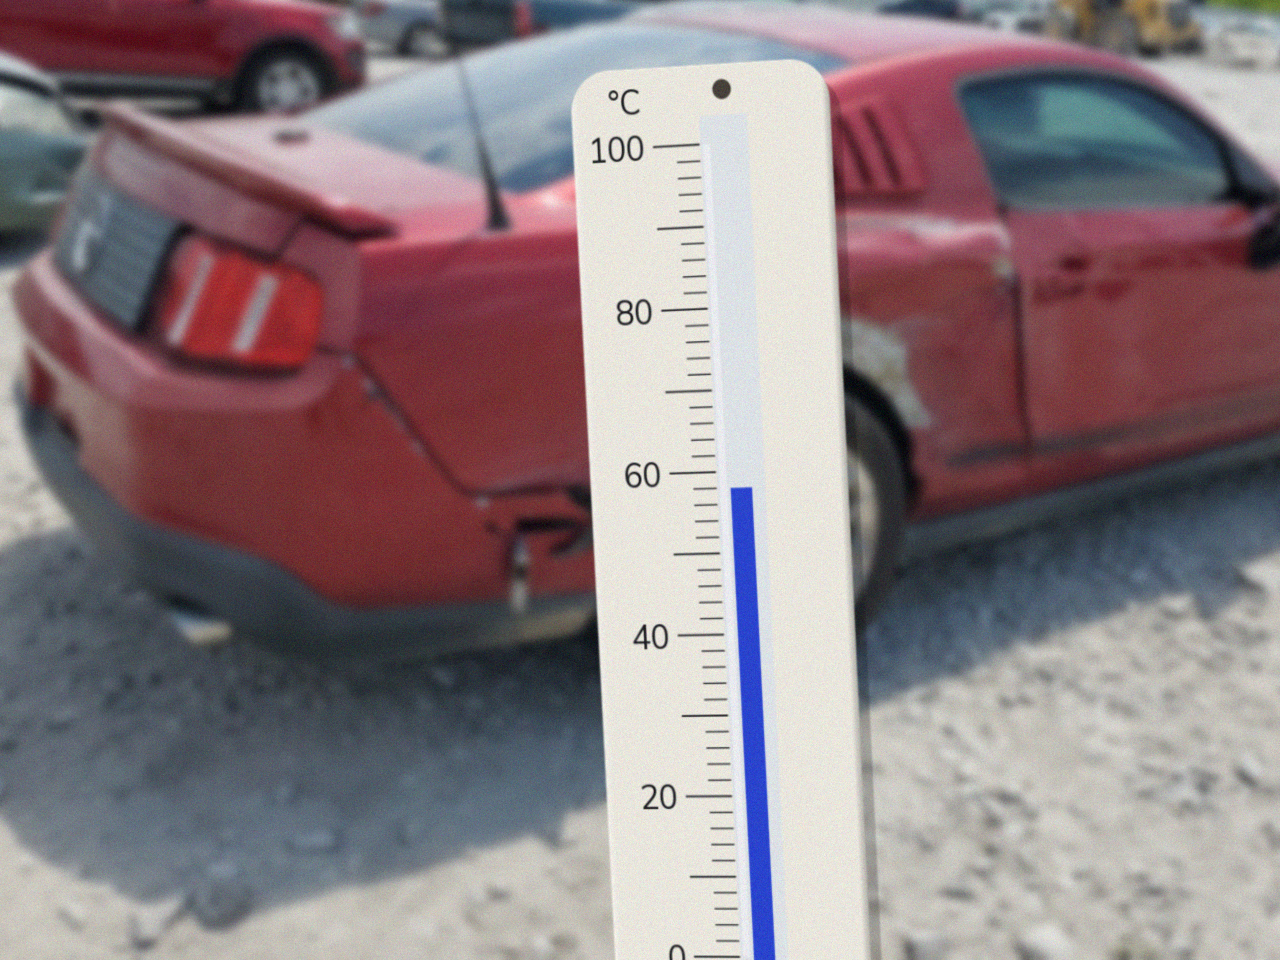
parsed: °C 58
